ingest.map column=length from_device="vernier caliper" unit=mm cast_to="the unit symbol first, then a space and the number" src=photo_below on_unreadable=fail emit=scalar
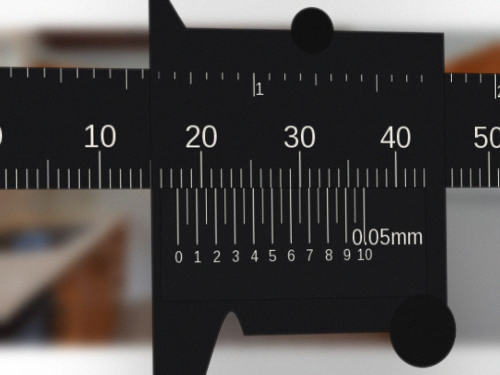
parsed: mm 17.6
